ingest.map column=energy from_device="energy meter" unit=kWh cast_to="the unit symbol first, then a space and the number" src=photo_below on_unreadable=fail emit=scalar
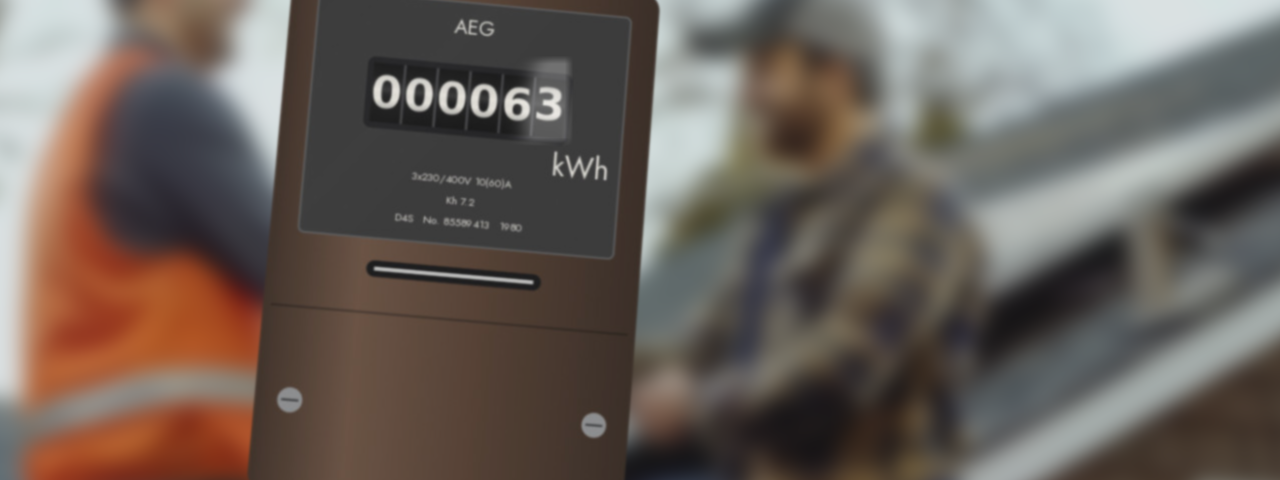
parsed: kWh 63
